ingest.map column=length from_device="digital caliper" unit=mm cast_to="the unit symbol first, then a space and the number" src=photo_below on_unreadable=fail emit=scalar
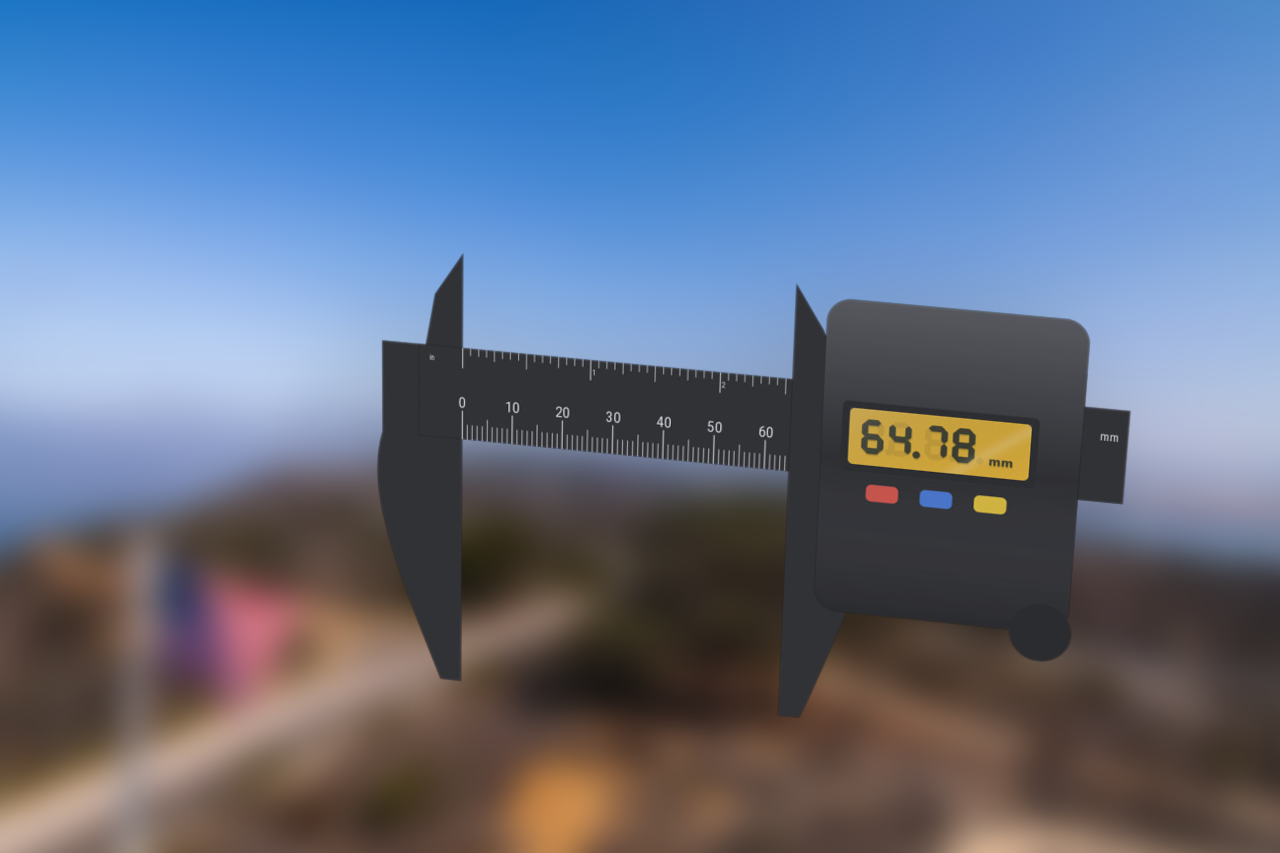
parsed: mm 64.78
